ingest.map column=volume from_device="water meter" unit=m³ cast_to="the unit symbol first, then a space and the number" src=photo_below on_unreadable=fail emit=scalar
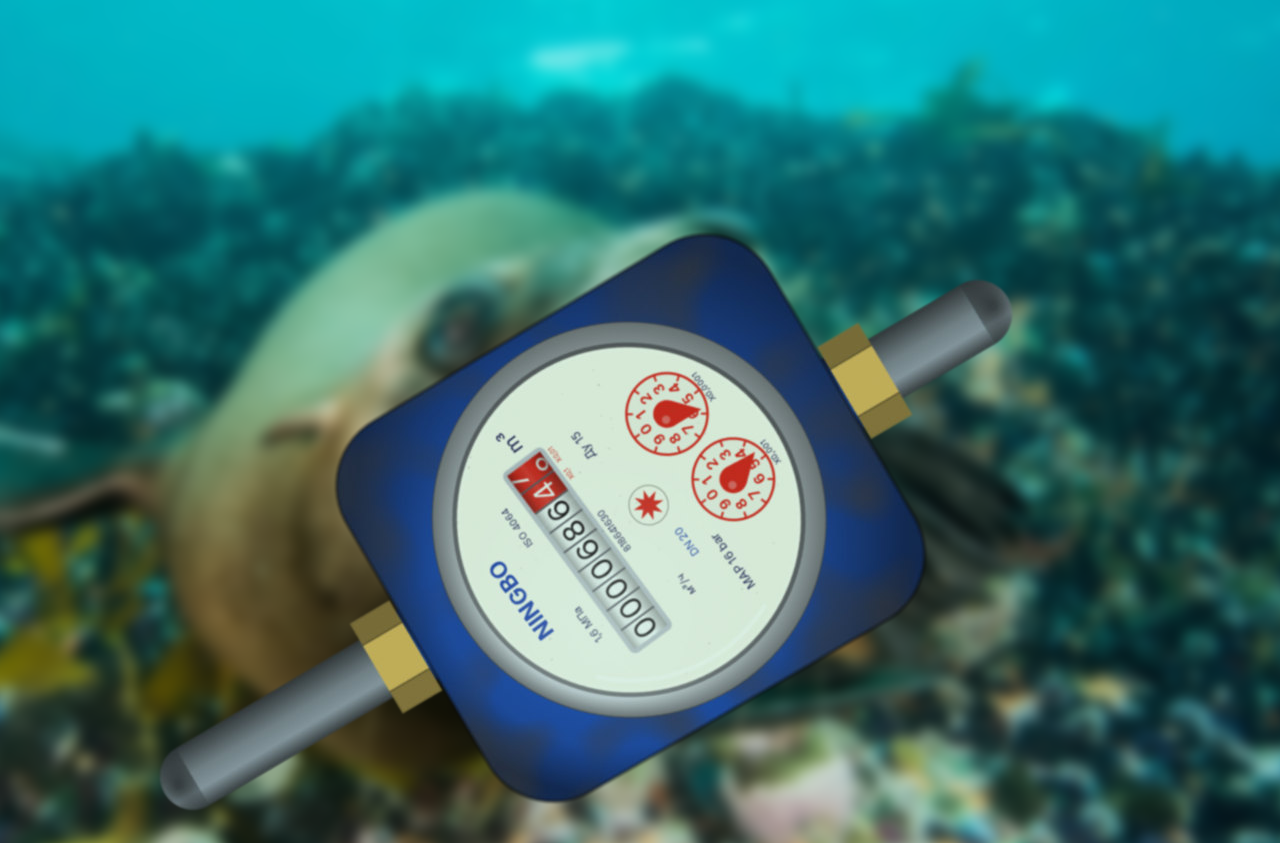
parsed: m³ 686.4745
